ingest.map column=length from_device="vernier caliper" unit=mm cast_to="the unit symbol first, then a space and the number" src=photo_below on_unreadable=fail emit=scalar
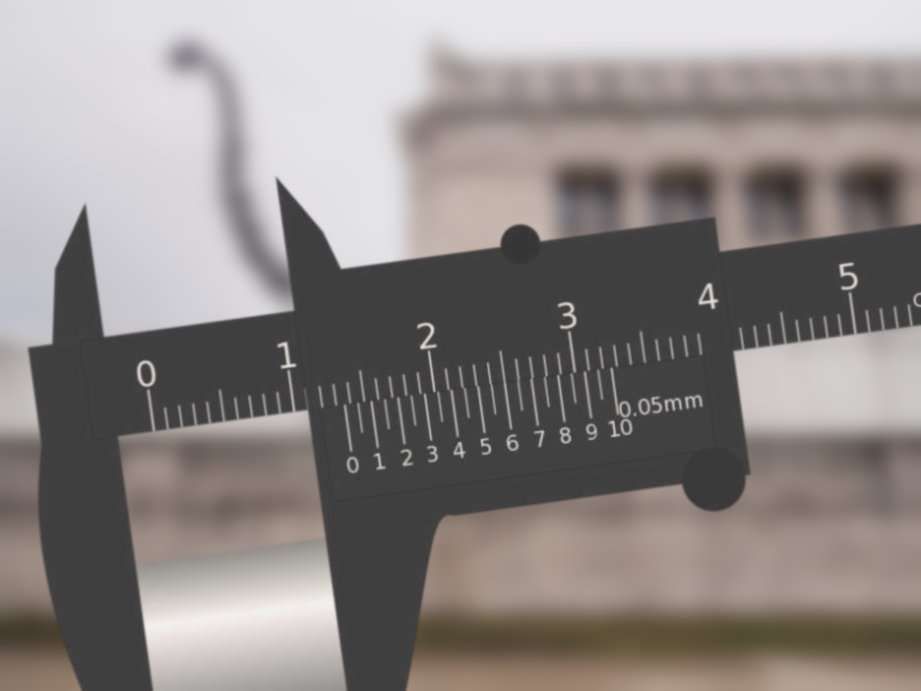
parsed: mm 13.6
